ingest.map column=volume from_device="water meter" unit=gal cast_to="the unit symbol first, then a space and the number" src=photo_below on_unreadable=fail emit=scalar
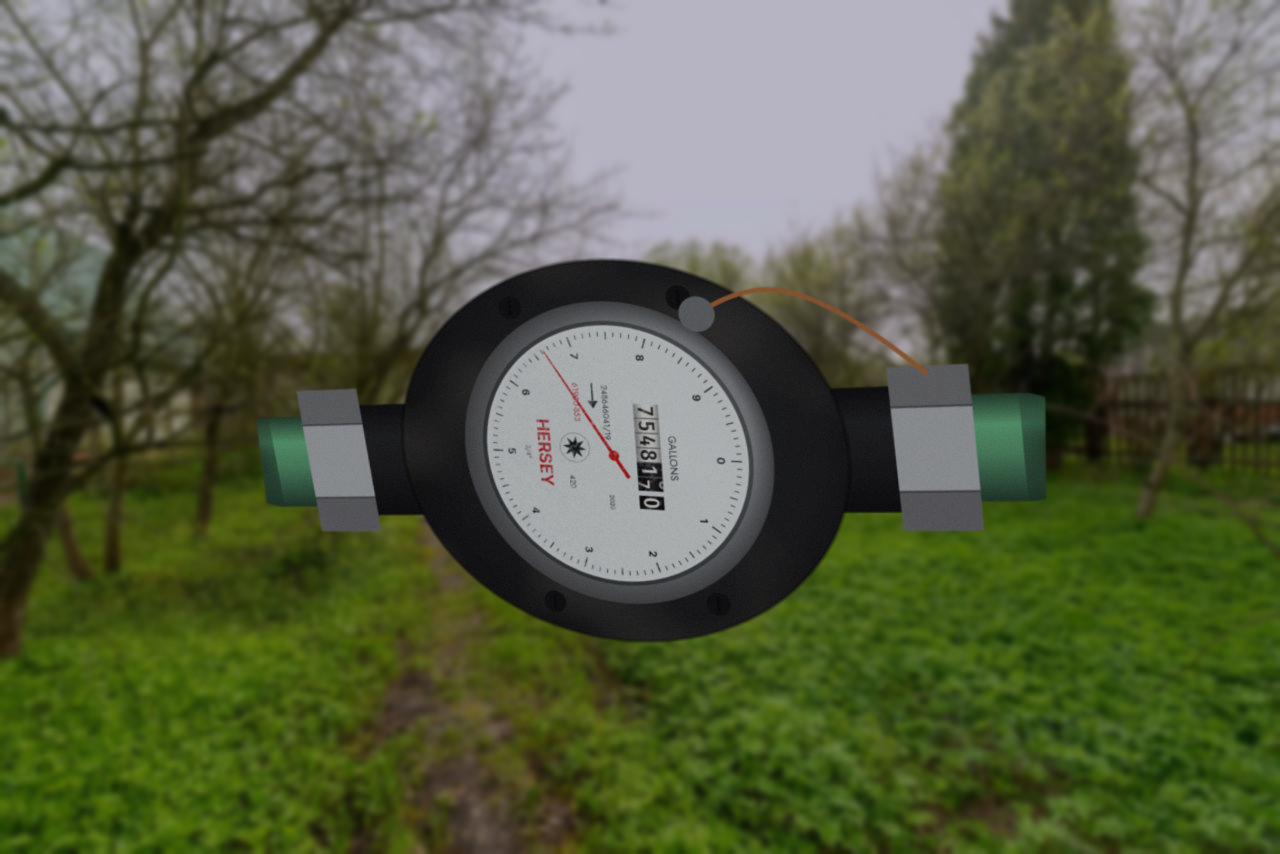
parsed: gal 7548166.6
